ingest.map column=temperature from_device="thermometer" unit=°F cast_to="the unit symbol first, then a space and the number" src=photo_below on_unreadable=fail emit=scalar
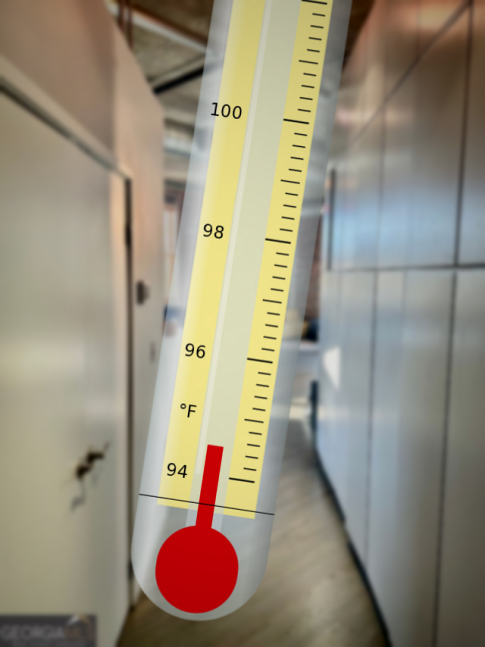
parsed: °F 94.5
